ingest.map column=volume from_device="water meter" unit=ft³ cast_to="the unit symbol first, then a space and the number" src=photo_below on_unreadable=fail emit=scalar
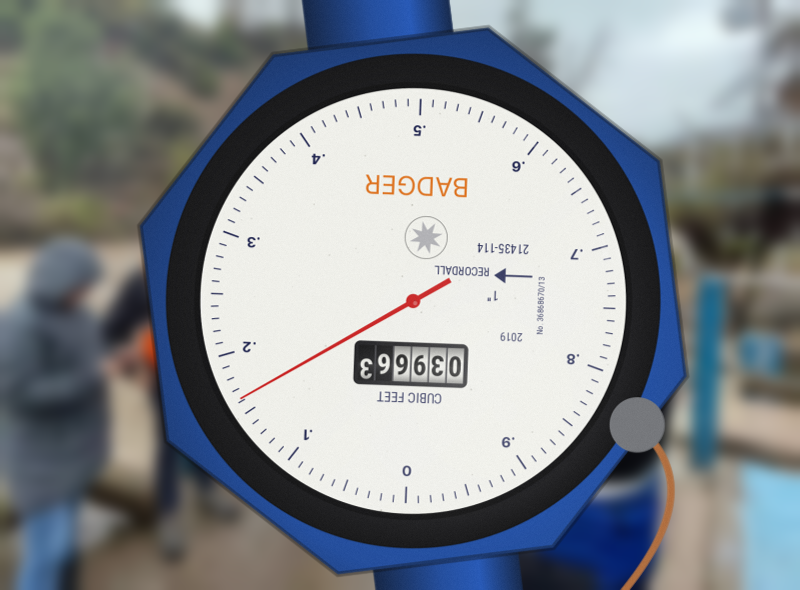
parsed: ft³ 39663.16
